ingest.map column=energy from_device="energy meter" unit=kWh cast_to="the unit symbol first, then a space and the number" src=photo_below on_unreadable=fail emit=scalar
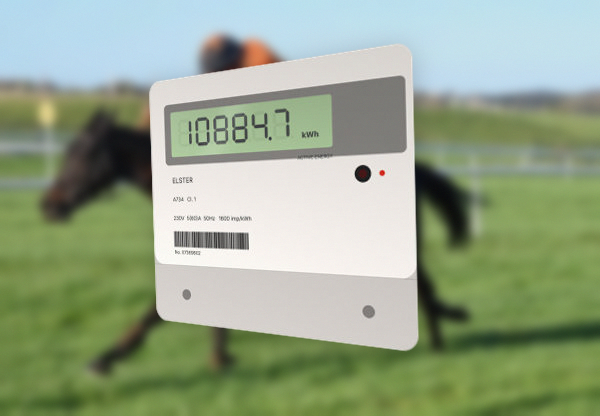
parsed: kWh 10884.7
